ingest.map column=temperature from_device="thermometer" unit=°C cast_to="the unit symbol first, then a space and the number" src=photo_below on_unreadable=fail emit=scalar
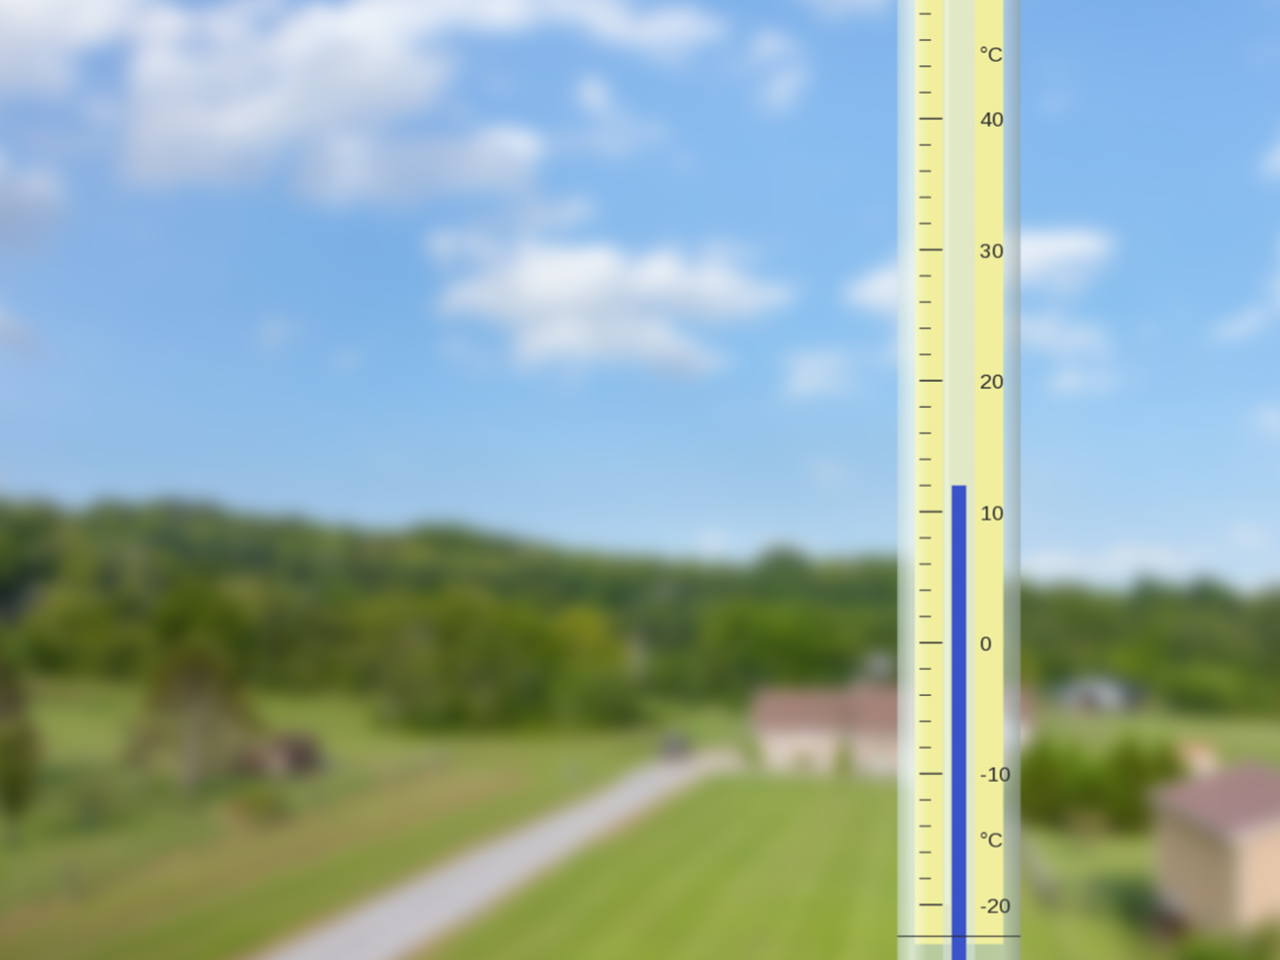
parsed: °C 12
